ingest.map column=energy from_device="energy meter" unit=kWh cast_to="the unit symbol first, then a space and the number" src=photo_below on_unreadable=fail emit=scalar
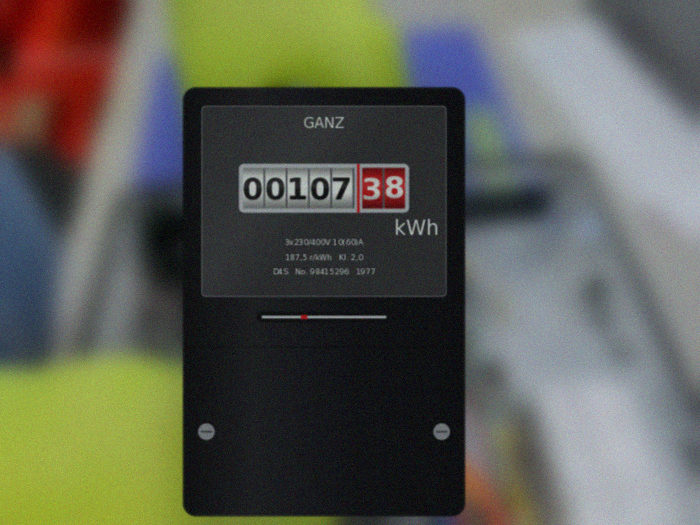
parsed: kWh 107.38
